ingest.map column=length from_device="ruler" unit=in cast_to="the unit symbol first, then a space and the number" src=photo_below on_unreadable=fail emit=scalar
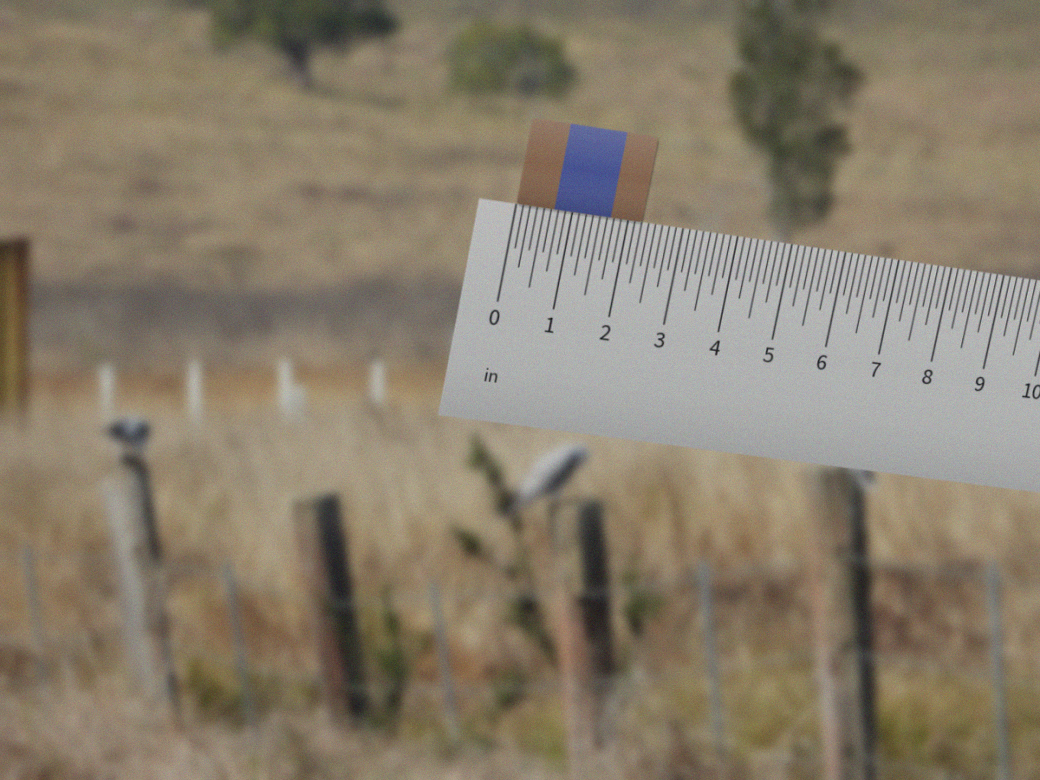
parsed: in 2.25
